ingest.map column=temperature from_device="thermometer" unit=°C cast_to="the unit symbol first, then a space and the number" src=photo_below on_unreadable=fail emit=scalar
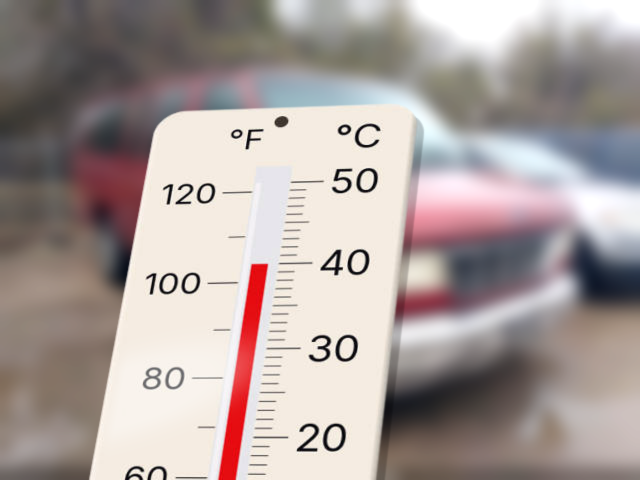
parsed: °C 40
